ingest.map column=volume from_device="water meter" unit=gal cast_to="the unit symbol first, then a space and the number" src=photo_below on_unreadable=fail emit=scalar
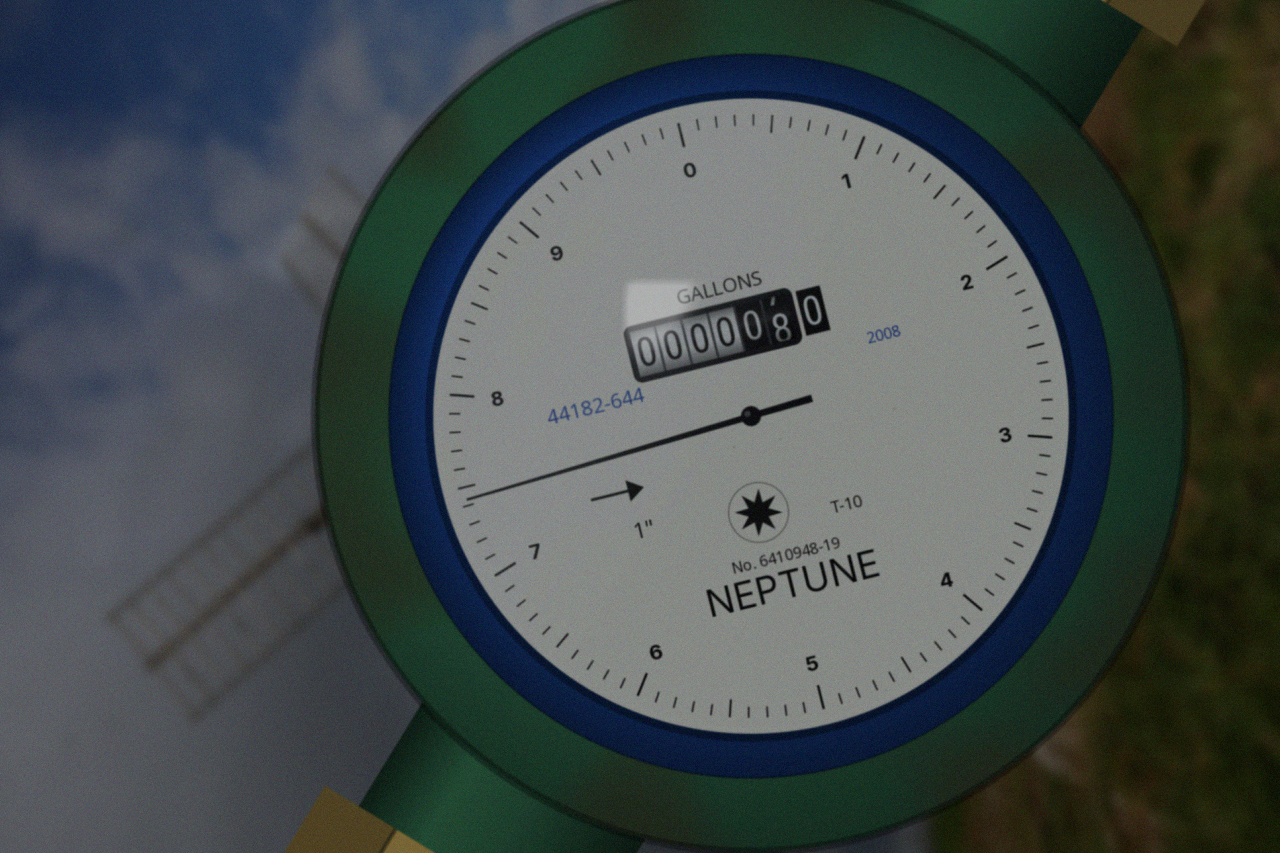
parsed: gal 77.4
